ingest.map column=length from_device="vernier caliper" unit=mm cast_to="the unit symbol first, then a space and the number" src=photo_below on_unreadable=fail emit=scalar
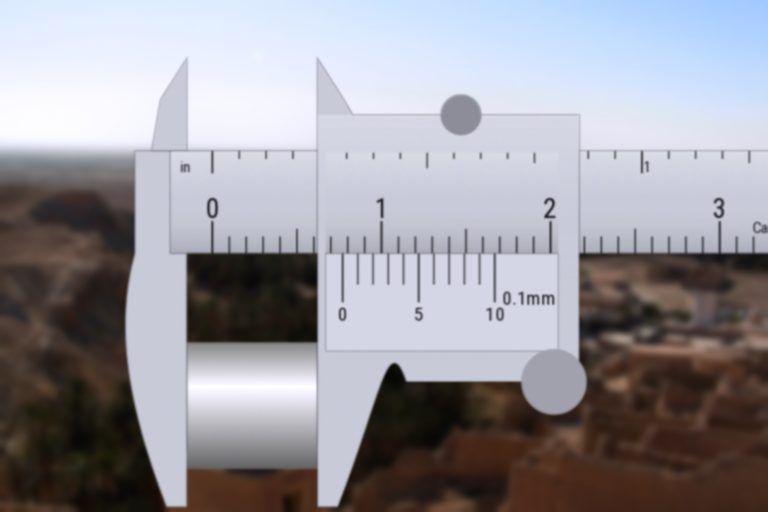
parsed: mm 7.7
